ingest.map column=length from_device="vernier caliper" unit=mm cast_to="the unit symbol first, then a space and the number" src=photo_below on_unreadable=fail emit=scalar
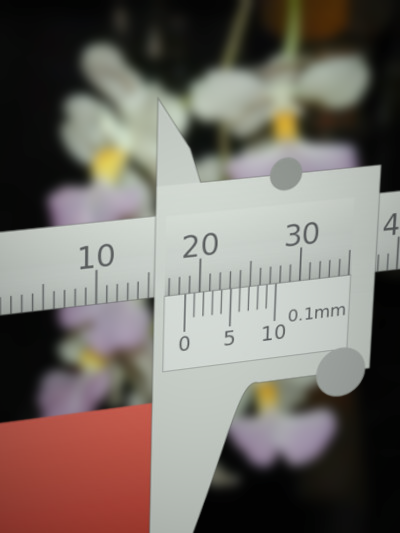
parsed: mm 18.6
